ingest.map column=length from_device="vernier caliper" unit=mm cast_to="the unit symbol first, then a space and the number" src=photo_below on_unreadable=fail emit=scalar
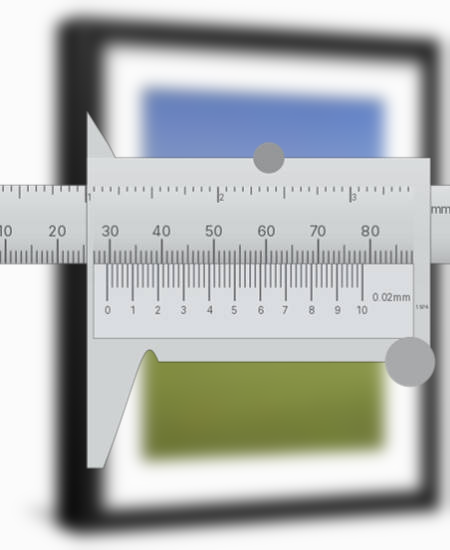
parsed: mm 29.5
